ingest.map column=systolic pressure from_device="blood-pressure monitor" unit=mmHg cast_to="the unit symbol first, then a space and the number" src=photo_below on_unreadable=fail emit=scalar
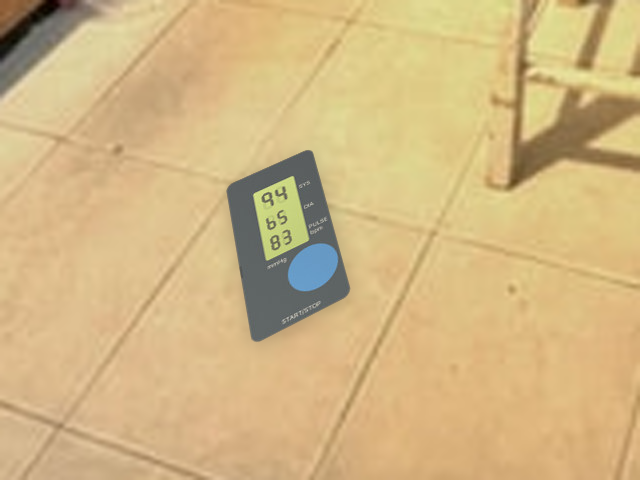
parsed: mmHg 94
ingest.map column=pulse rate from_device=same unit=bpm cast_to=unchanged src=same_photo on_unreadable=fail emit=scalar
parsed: bpm 83
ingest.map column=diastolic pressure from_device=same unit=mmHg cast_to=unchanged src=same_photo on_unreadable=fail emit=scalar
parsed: mmHg 65
